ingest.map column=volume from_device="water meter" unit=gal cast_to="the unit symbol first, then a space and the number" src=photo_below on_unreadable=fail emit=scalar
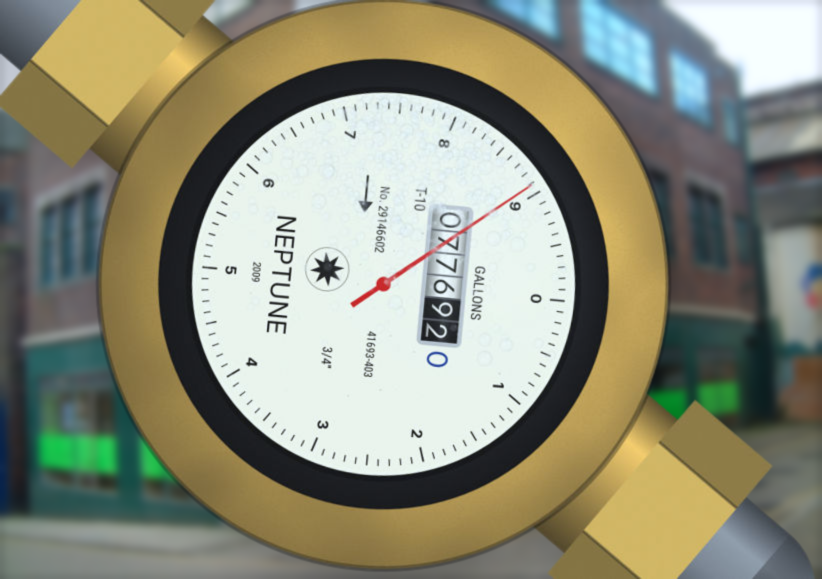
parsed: gal 776918.9
